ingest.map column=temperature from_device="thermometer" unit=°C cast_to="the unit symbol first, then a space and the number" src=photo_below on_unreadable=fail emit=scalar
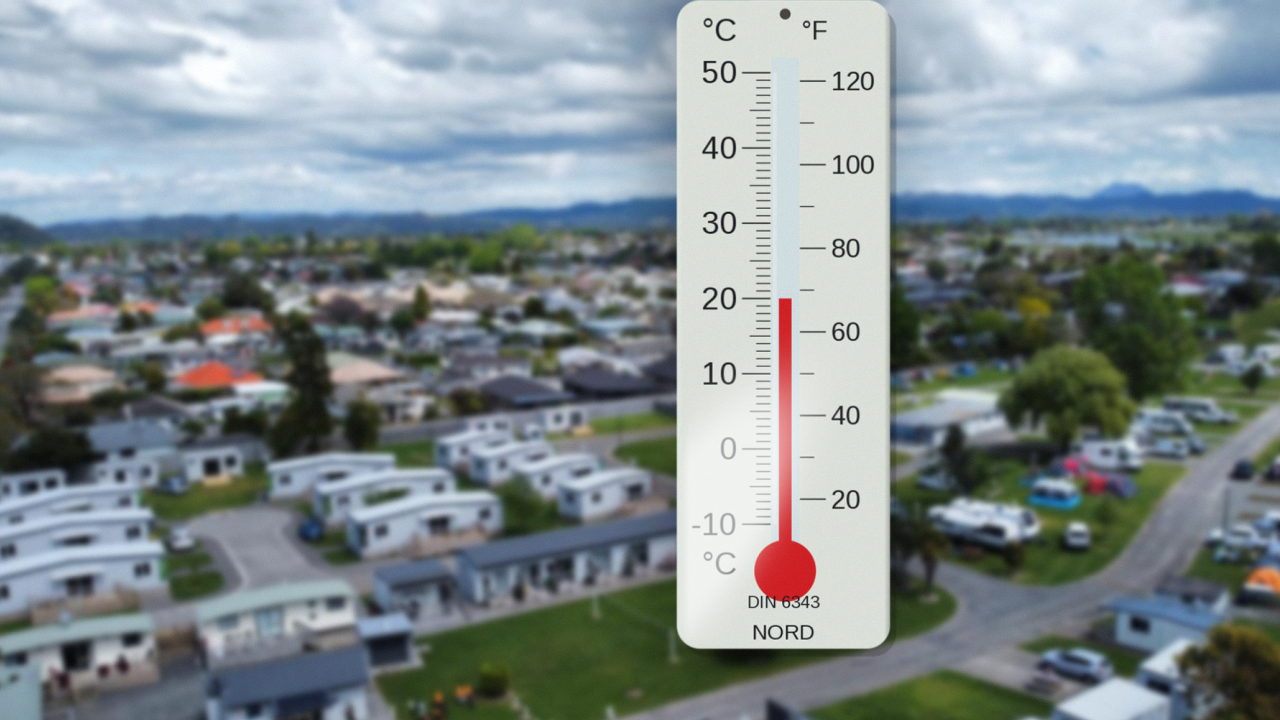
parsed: °C 20
